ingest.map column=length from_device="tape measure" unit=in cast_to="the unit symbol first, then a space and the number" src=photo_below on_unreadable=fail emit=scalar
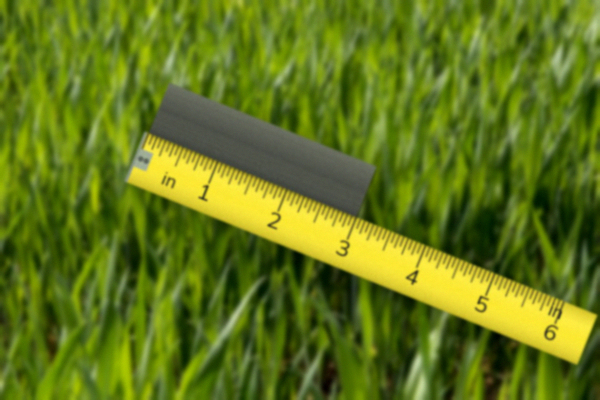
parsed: in 3
